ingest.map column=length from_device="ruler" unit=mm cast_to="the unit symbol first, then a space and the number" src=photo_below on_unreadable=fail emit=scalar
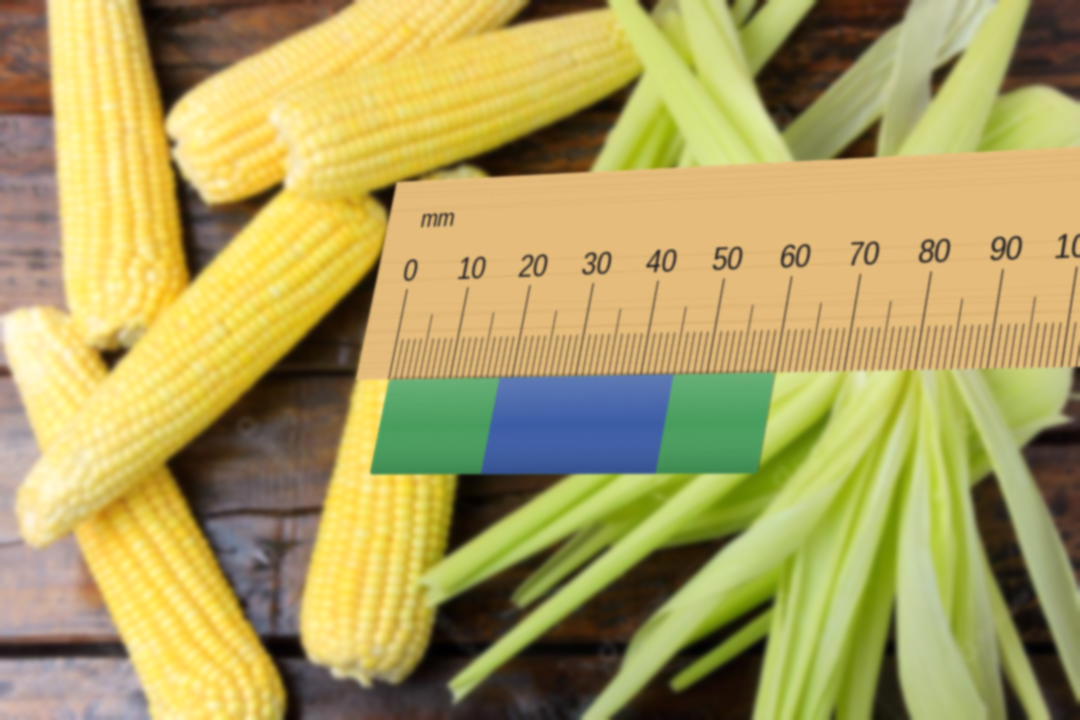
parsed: mm 60
